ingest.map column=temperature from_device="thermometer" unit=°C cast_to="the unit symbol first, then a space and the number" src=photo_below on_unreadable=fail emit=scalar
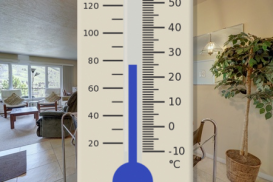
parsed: °C 25
